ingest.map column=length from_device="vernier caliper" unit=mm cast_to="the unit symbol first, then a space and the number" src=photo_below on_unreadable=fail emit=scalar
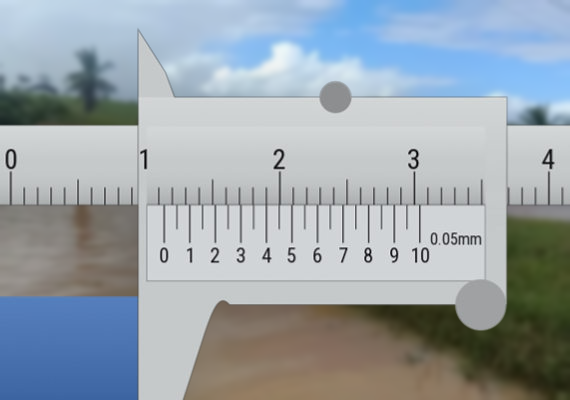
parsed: mm 11.4
